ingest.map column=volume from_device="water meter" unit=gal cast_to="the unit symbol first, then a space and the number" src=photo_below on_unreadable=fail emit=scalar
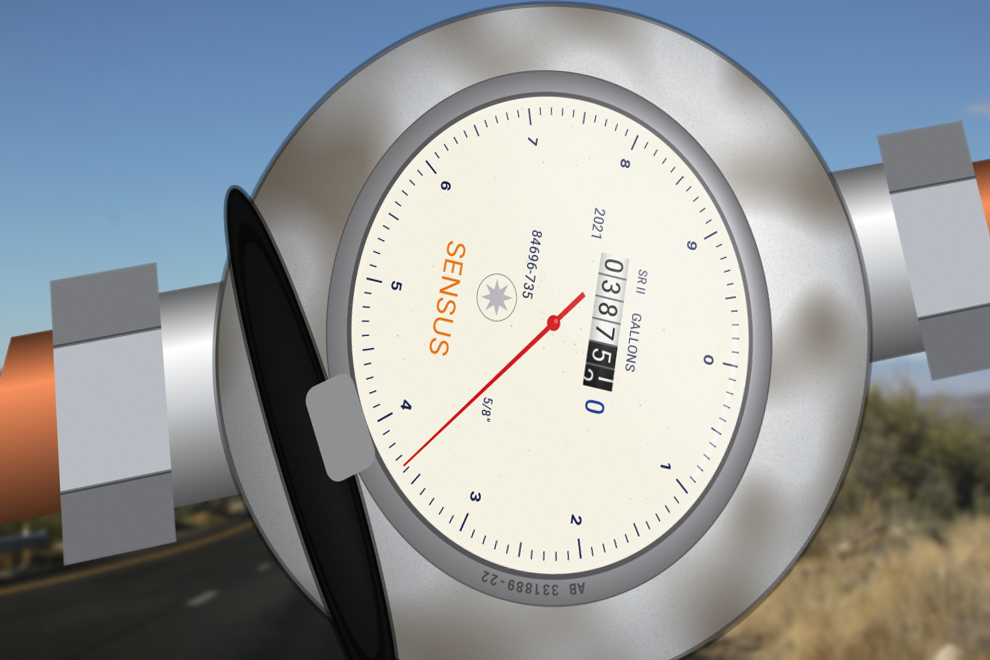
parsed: gal 387513.6
